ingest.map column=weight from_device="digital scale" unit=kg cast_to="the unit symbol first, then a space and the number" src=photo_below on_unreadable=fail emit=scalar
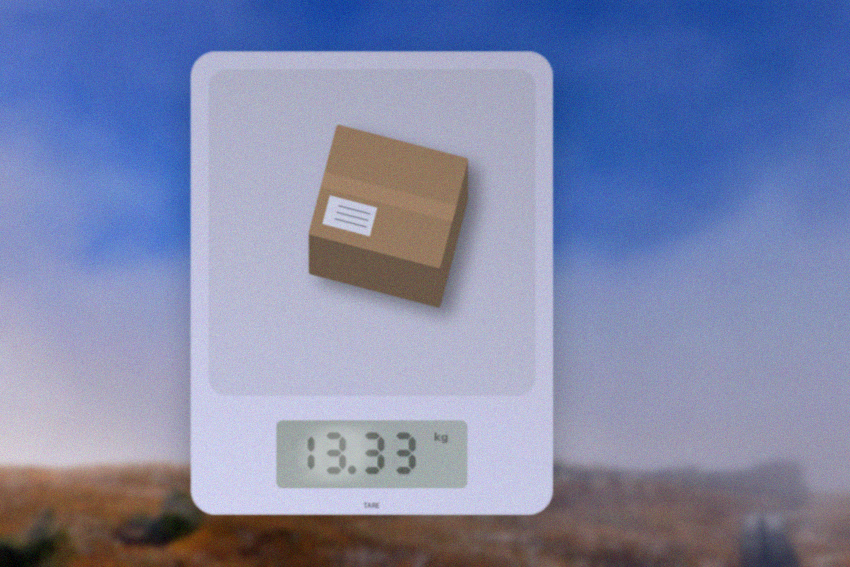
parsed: kg 13.33
